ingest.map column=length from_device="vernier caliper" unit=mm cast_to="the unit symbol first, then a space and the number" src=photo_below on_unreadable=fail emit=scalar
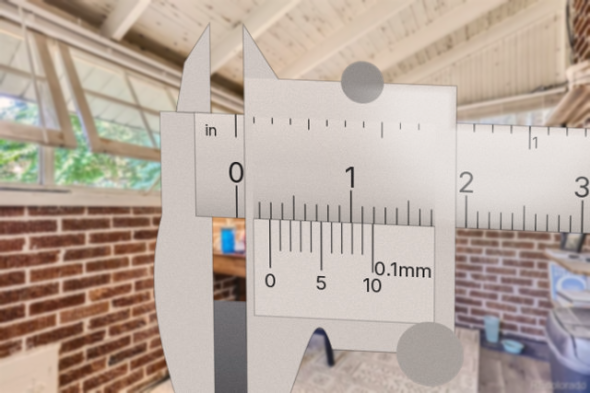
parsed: mm 2.9
